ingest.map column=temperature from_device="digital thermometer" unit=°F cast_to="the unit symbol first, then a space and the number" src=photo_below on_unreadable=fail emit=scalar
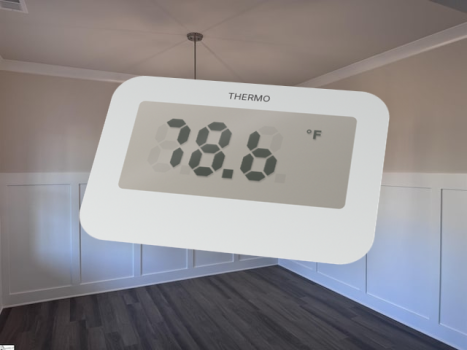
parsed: °F 78.6
